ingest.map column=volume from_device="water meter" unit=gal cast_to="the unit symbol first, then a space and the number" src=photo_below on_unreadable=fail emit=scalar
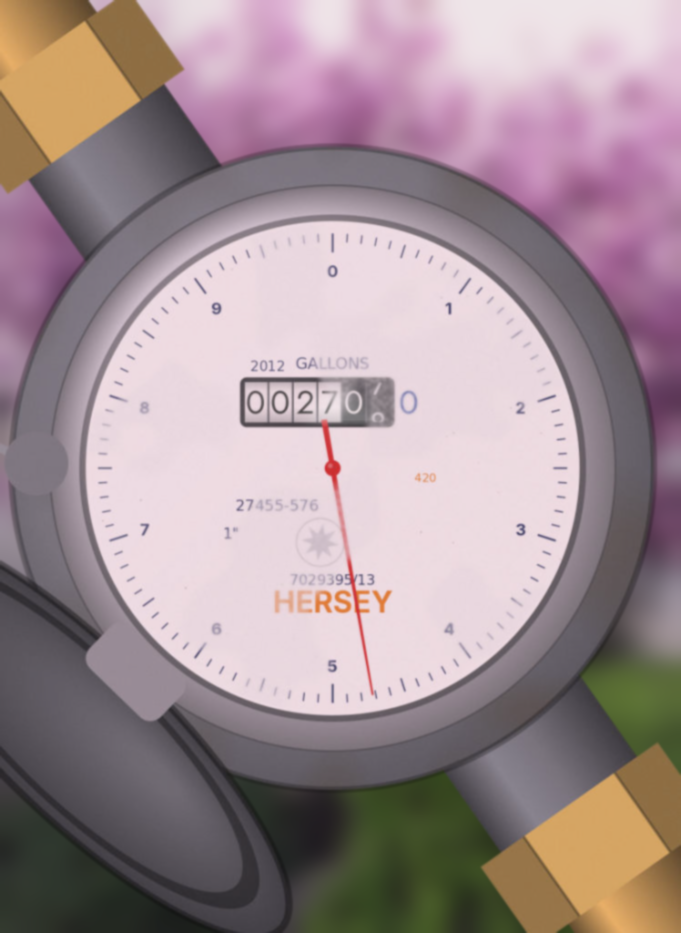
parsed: gal 27074.7
